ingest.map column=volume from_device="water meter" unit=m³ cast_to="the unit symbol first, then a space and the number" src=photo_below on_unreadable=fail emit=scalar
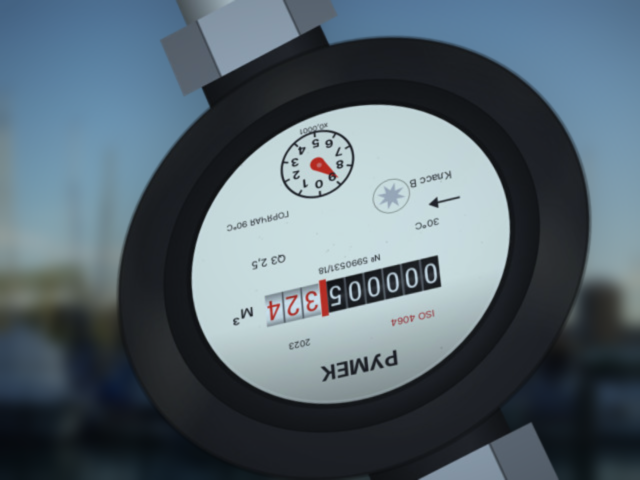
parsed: m³ 5.3248
